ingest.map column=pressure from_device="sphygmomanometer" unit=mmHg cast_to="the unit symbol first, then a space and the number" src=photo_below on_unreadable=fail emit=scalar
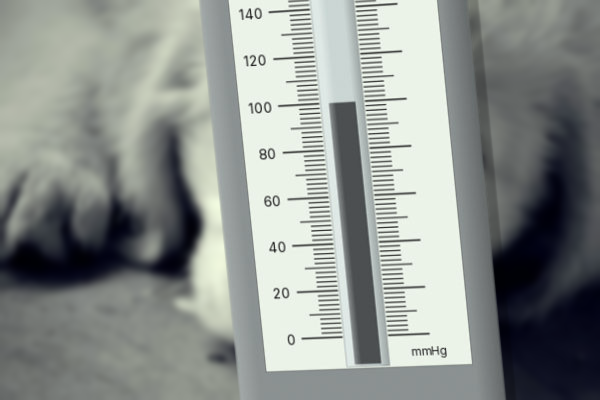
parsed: mmHg 100
